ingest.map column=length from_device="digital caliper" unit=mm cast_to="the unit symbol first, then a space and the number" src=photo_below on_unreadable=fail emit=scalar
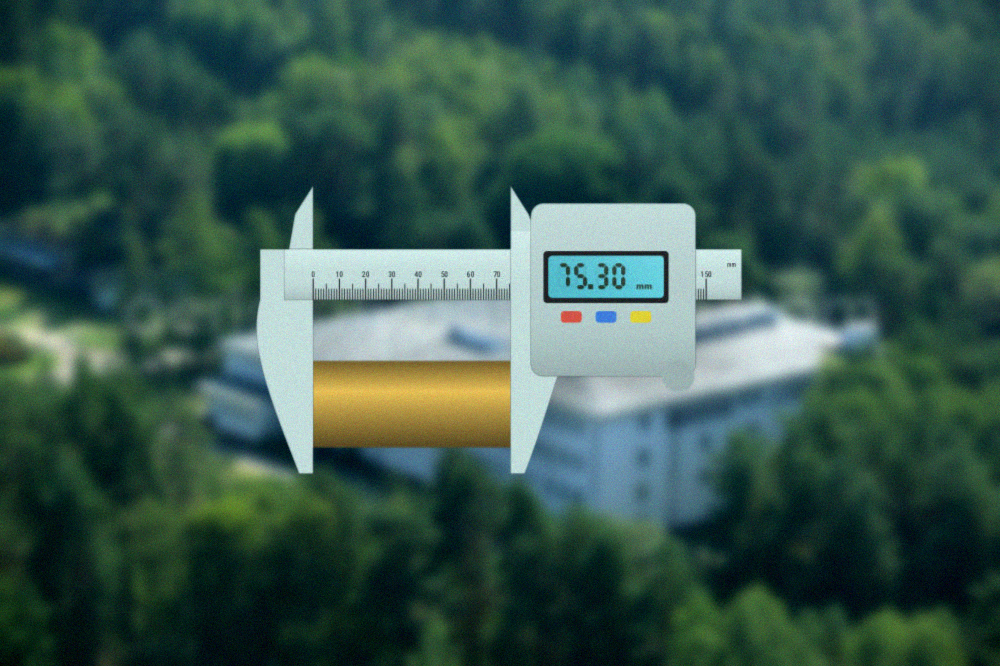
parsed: mm 75.30
